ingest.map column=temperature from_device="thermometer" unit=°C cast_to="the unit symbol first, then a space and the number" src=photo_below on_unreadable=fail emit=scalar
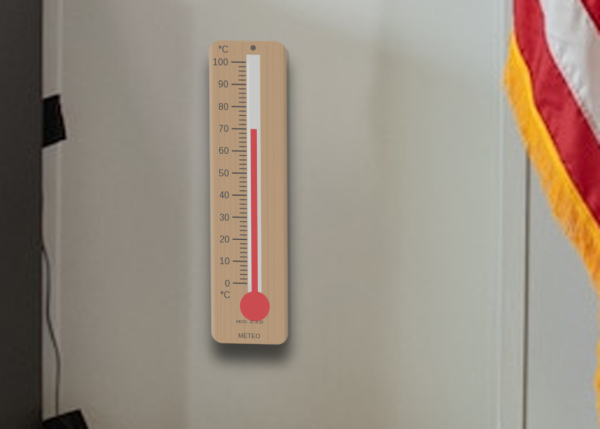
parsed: °C 70
